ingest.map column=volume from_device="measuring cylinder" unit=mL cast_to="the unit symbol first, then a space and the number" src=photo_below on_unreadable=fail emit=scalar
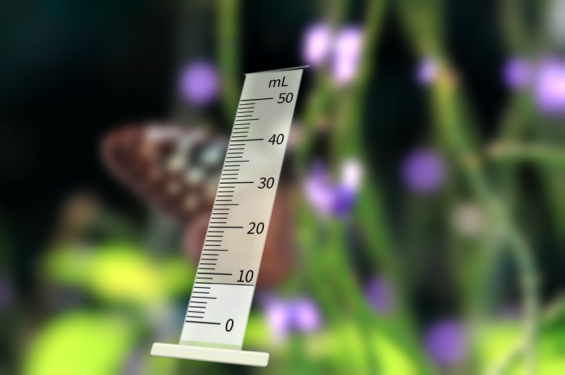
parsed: mL 8
